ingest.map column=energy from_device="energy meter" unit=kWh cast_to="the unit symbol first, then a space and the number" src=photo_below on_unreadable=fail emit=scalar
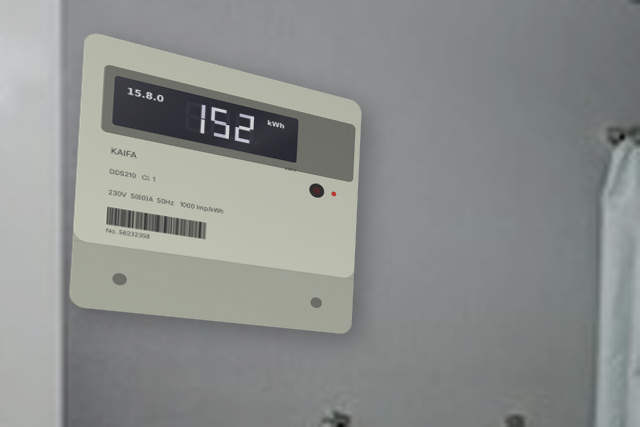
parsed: kWh 152
